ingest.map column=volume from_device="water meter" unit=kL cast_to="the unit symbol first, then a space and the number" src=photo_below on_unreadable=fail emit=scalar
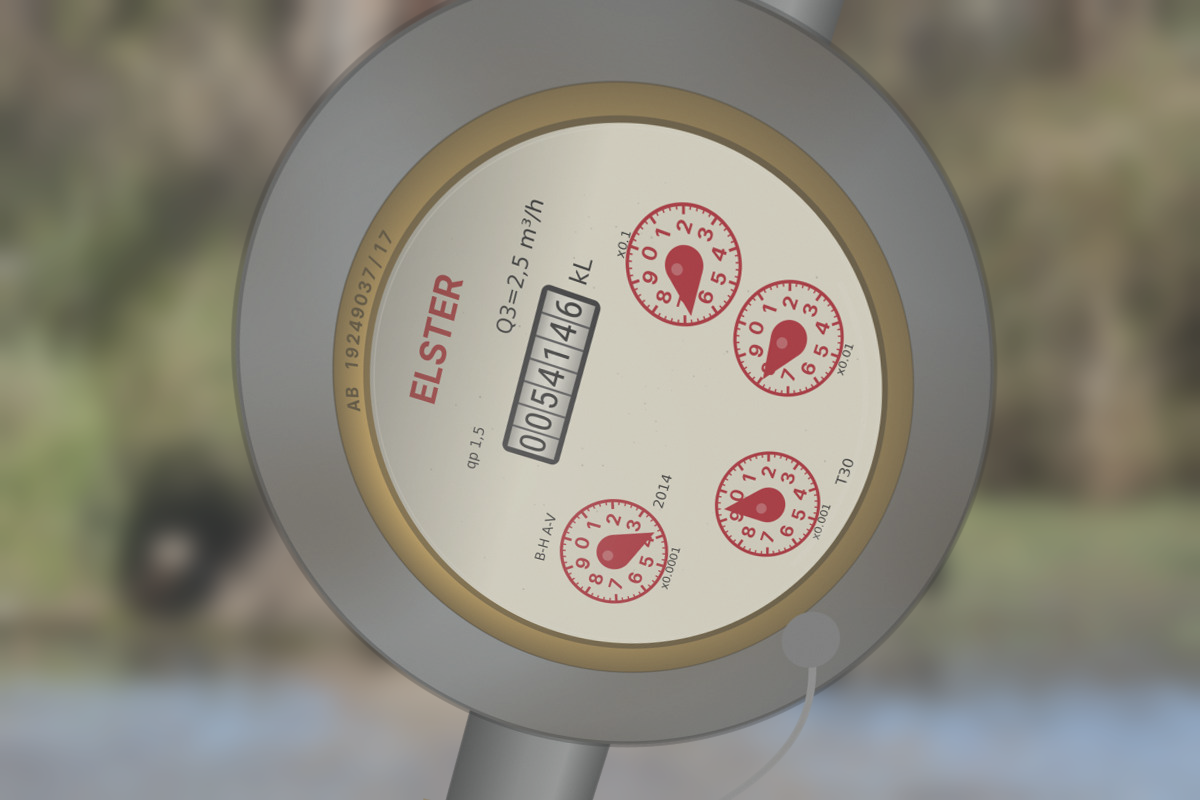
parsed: kL 54146.6793
